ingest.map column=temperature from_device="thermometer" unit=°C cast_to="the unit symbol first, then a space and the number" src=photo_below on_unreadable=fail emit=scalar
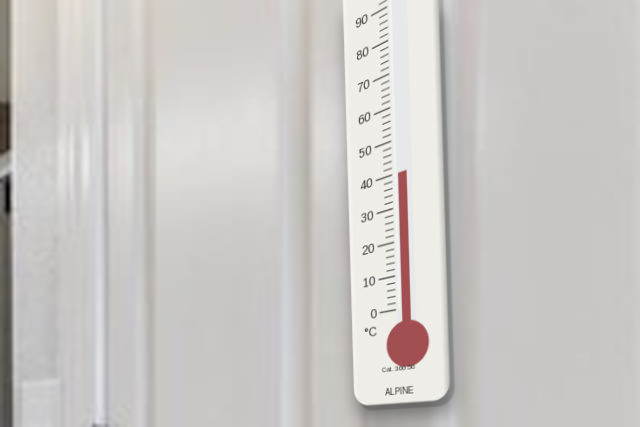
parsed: °C 40
